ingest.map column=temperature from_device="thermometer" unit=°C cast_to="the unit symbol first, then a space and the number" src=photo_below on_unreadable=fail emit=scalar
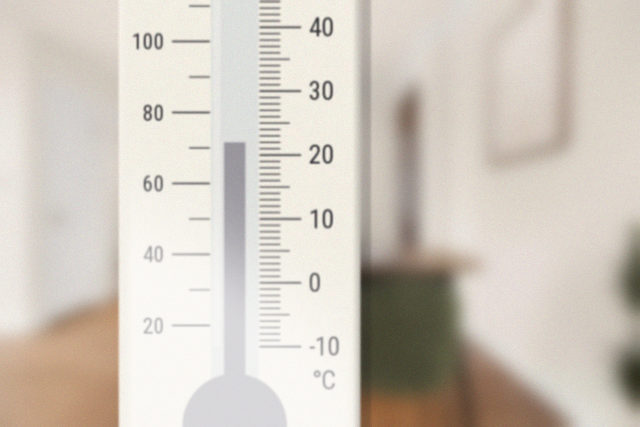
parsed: °C 22
